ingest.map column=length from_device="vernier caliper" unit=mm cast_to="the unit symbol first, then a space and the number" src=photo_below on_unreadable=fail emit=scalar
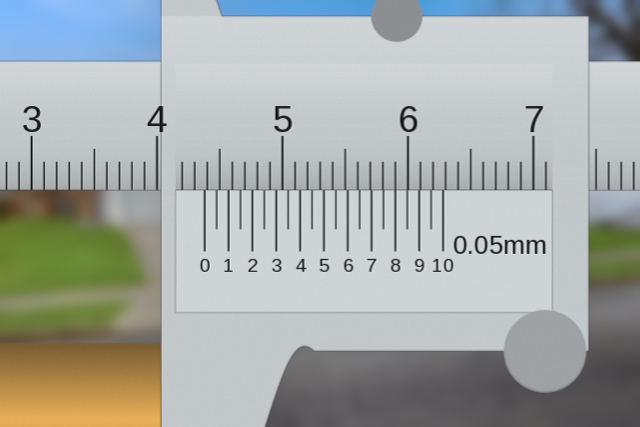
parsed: mm 43.8
